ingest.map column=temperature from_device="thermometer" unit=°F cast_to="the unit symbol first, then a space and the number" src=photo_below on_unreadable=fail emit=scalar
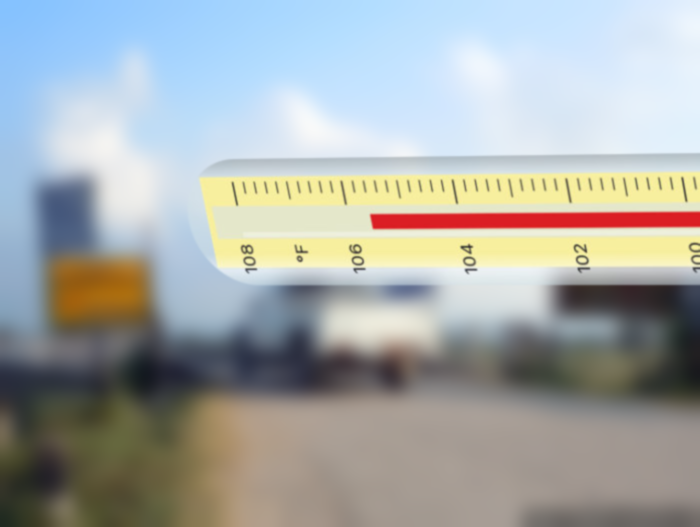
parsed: °F 105.6
